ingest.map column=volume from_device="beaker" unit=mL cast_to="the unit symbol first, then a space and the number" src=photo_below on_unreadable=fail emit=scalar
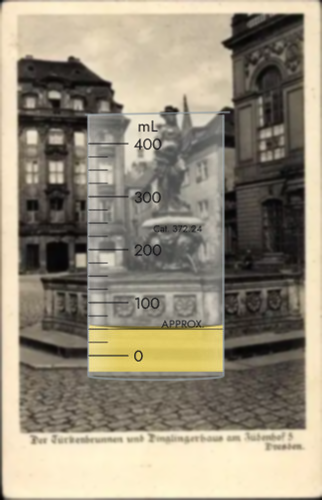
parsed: mL 50
